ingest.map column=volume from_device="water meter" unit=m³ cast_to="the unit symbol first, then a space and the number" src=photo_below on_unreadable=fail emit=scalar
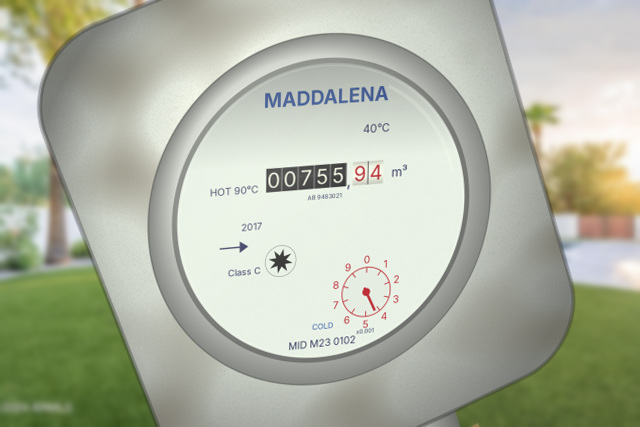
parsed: m³ 755.944
